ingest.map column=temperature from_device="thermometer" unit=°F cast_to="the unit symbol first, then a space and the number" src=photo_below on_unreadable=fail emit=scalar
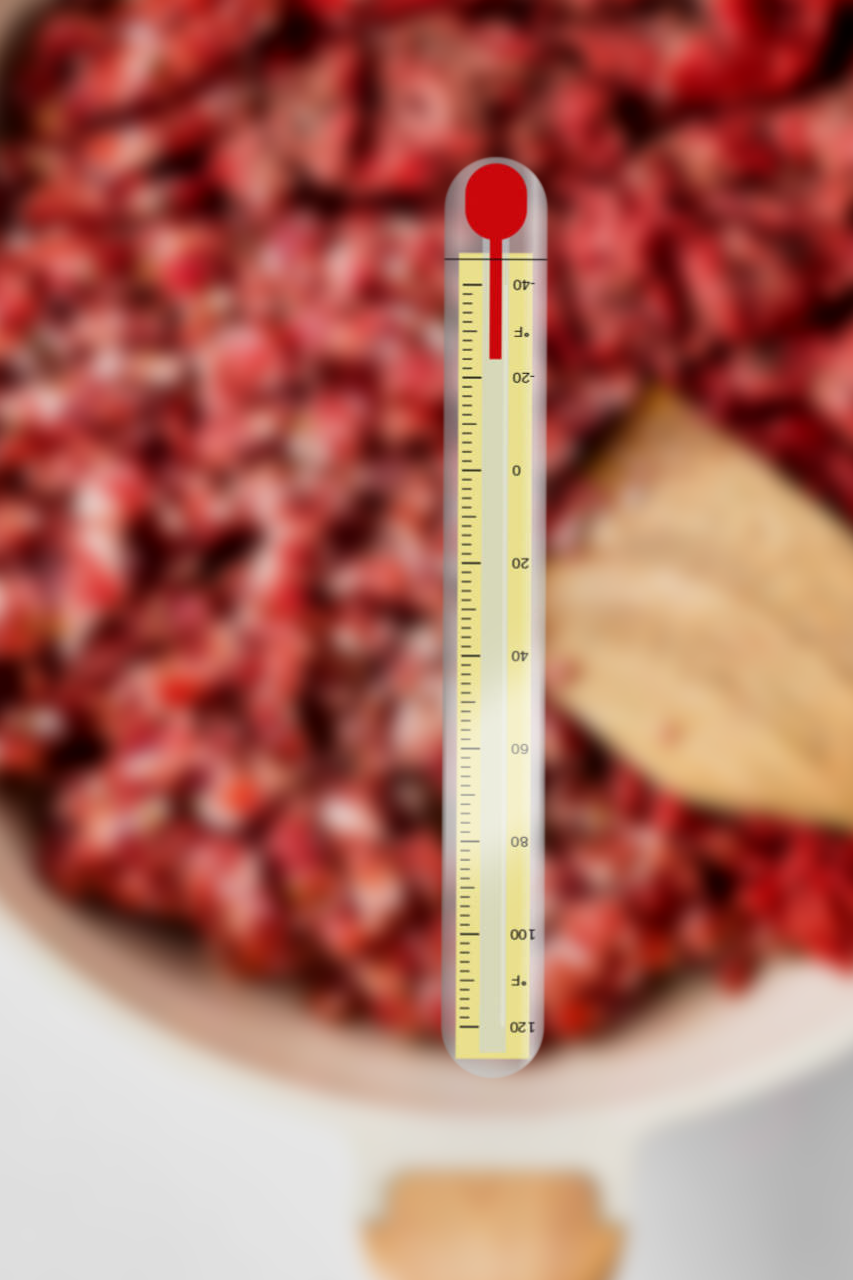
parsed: °F -24
